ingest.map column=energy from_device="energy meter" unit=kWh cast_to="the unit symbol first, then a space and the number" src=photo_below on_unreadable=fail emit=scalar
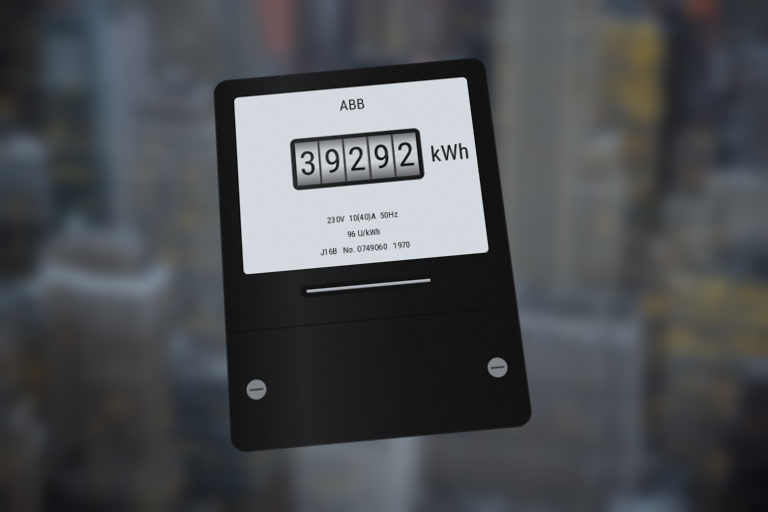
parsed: kWh 39292
